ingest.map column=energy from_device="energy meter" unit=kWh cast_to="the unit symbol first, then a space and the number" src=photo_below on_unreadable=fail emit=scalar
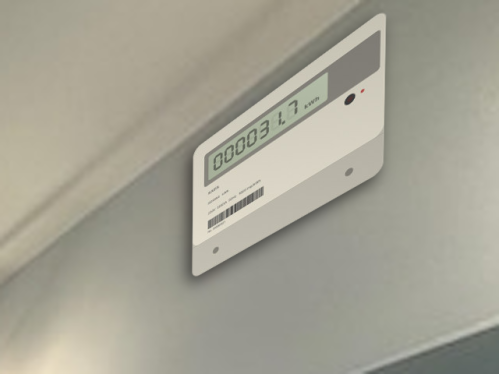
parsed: kWh 31.7
